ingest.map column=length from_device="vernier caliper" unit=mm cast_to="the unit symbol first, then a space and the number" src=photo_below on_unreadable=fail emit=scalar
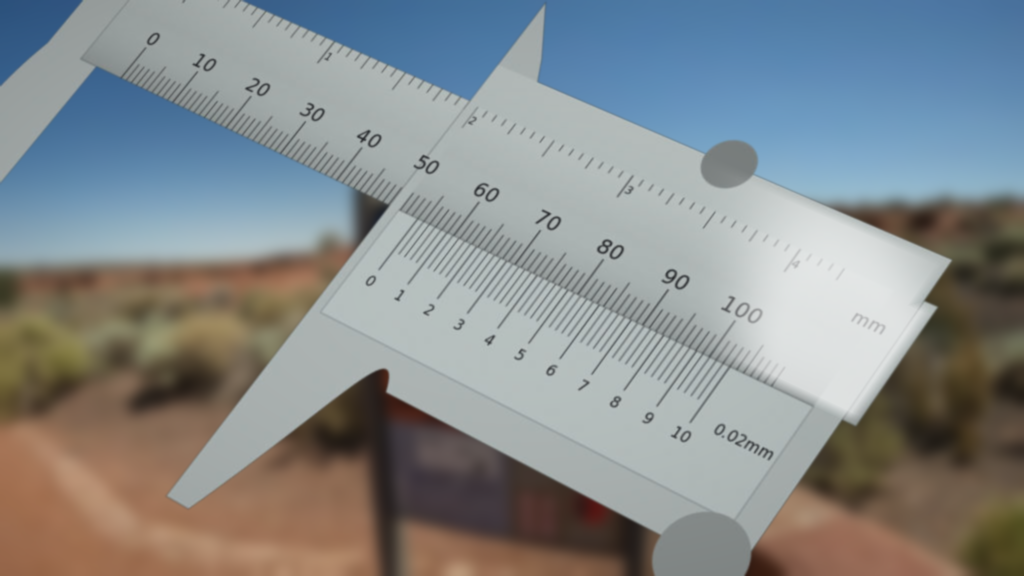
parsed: mm 54.0
